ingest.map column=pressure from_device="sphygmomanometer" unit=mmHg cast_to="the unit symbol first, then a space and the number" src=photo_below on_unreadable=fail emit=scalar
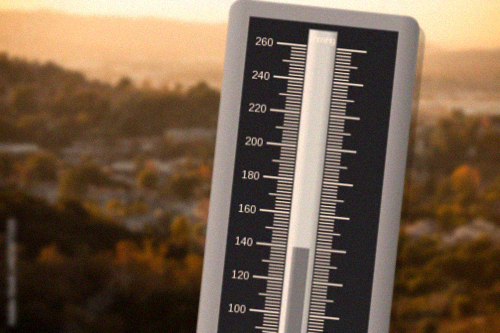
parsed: mmHg 140
